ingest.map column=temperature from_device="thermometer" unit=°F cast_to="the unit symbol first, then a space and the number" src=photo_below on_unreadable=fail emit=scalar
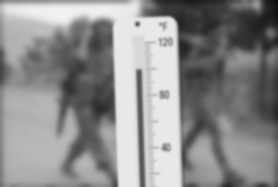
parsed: °F 100
